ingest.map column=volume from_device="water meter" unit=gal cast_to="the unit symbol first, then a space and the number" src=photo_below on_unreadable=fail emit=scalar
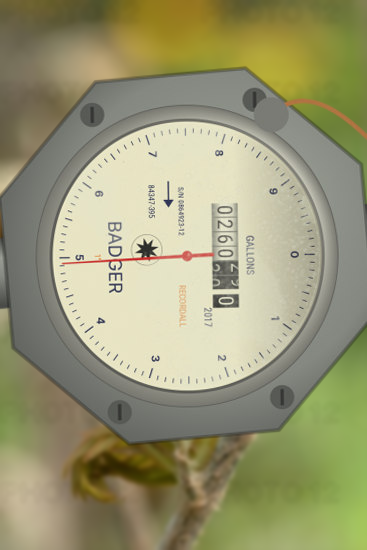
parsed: gal 260294.9
